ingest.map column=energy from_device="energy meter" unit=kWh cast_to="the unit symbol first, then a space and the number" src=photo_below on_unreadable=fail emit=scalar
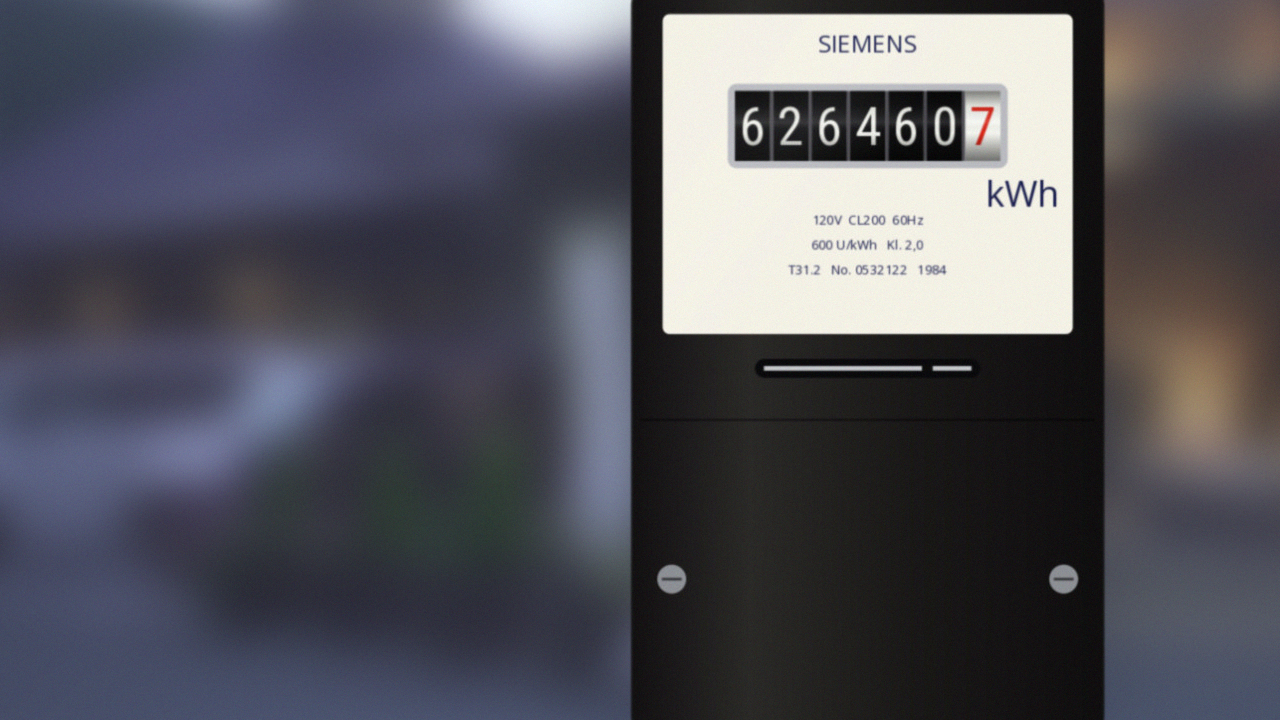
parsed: kWh 626460.7
